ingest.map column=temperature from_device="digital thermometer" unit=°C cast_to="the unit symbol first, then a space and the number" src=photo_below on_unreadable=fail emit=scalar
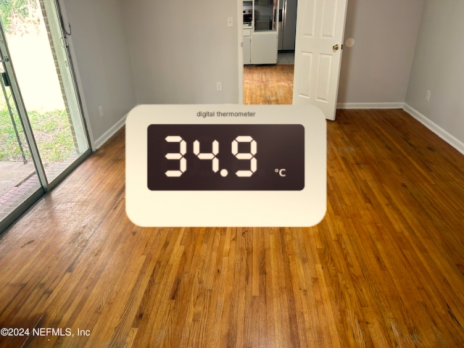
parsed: °C 34.9
